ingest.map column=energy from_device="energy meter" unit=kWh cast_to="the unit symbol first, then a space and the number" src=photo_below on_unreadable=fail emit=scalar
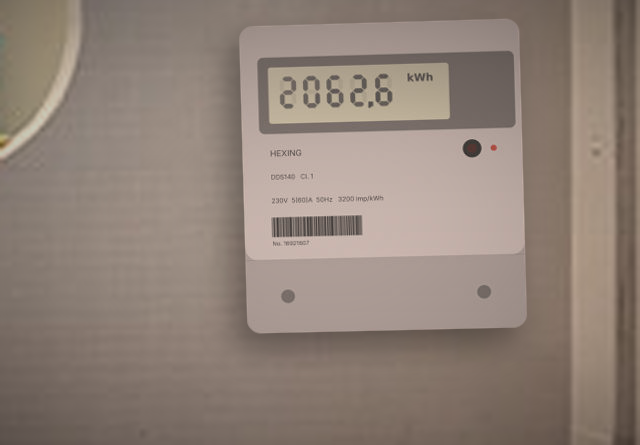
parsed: kWh 2062.6
